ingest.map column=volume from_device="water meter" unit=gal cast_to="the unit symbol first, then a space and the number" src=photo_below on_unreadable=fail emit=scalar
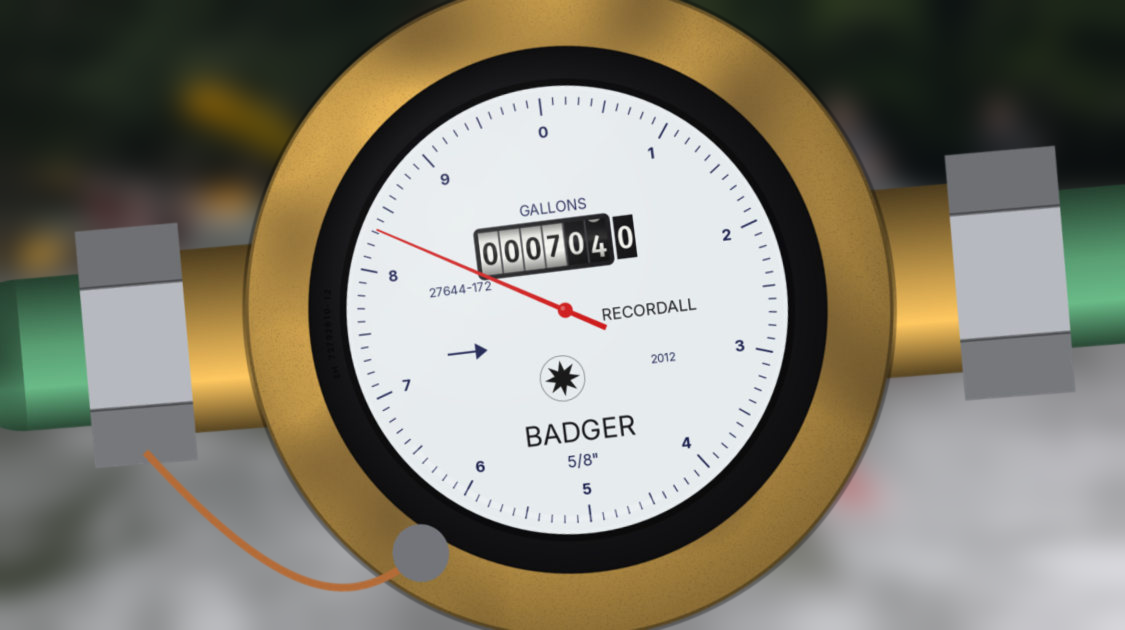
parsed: gal 7038.3
